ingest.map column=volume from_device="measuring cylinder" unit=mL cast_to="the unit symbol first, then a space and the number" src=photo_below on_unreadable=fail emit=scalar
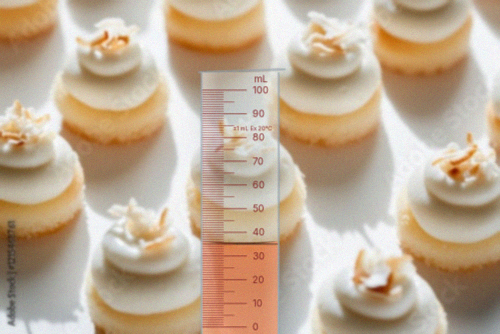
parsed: mL 35
